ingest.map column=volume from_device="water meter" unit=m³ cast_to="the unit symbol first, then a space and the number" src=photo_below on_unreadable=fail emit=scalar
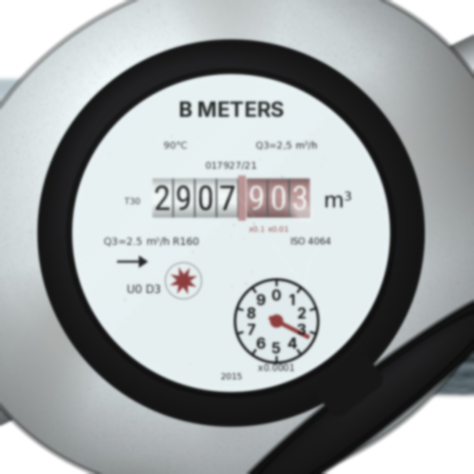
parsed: m³ 2907.9033
